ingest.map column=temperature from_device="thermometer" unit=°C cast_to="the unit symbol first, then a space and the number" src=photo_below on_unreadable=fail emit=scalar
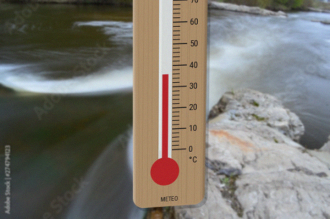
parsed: °C 36
